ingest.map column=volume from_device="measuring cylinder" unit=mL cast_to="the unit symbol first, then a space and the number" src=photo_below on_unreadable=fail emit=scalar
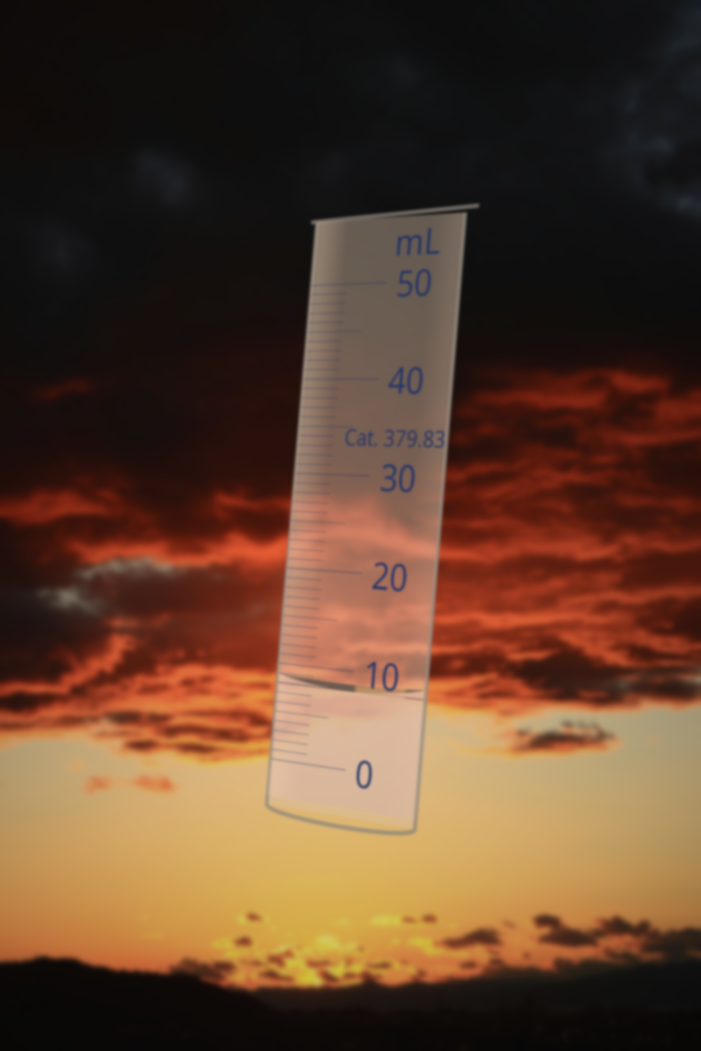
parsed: mL 8
